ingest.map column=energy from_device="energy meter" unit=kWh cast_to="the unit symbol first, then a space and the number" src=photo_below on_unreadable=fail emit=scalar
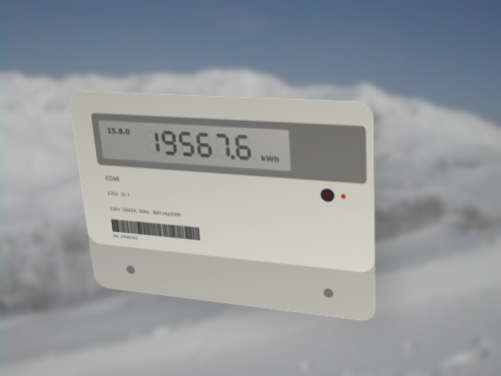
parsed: kWh 19567.6
